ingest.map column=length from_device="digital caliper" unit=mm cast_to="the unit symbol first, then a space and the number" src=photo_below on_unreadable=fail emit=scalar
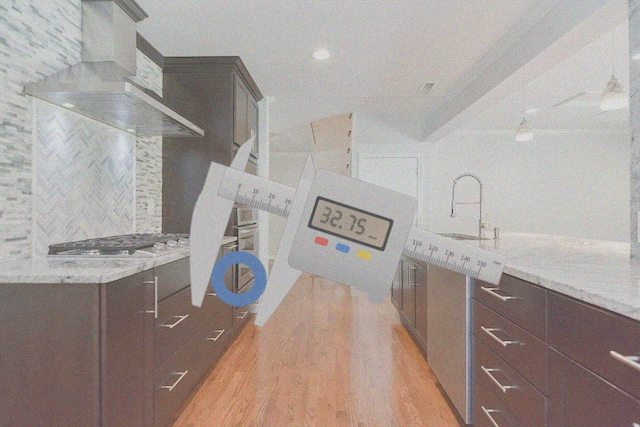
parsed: mm 32.75
